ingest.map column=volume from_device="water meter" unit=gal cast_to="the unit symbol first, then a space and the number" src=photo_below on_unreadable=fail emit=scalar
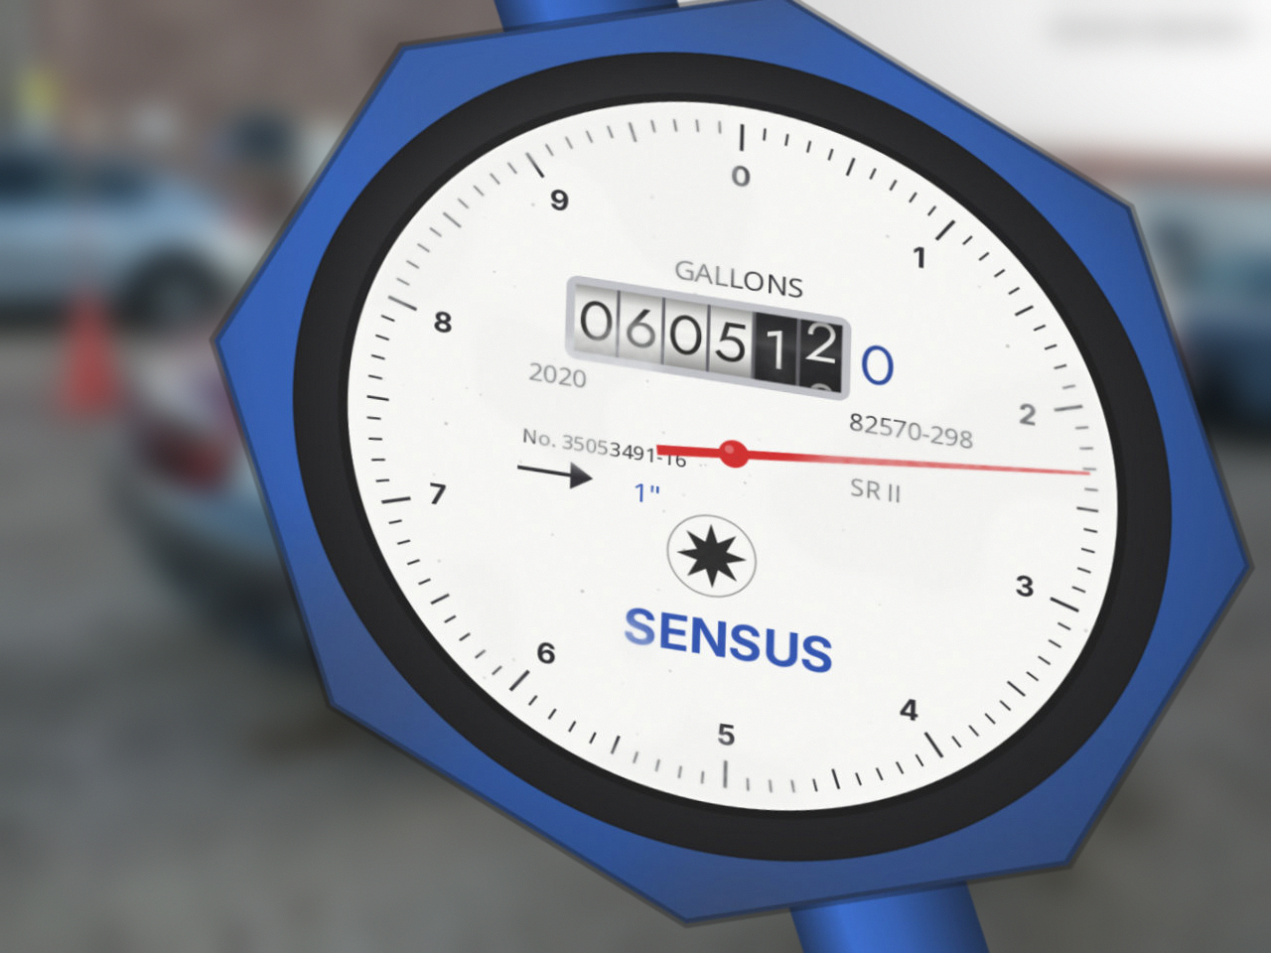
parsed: gal 605122.3
